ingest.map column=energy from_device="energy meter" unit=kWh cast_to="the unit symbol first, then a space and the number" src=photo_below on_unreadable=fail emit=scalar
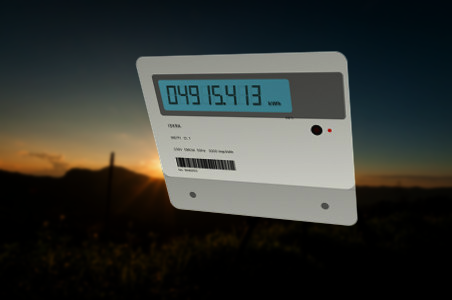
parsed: kWh 4915.413
